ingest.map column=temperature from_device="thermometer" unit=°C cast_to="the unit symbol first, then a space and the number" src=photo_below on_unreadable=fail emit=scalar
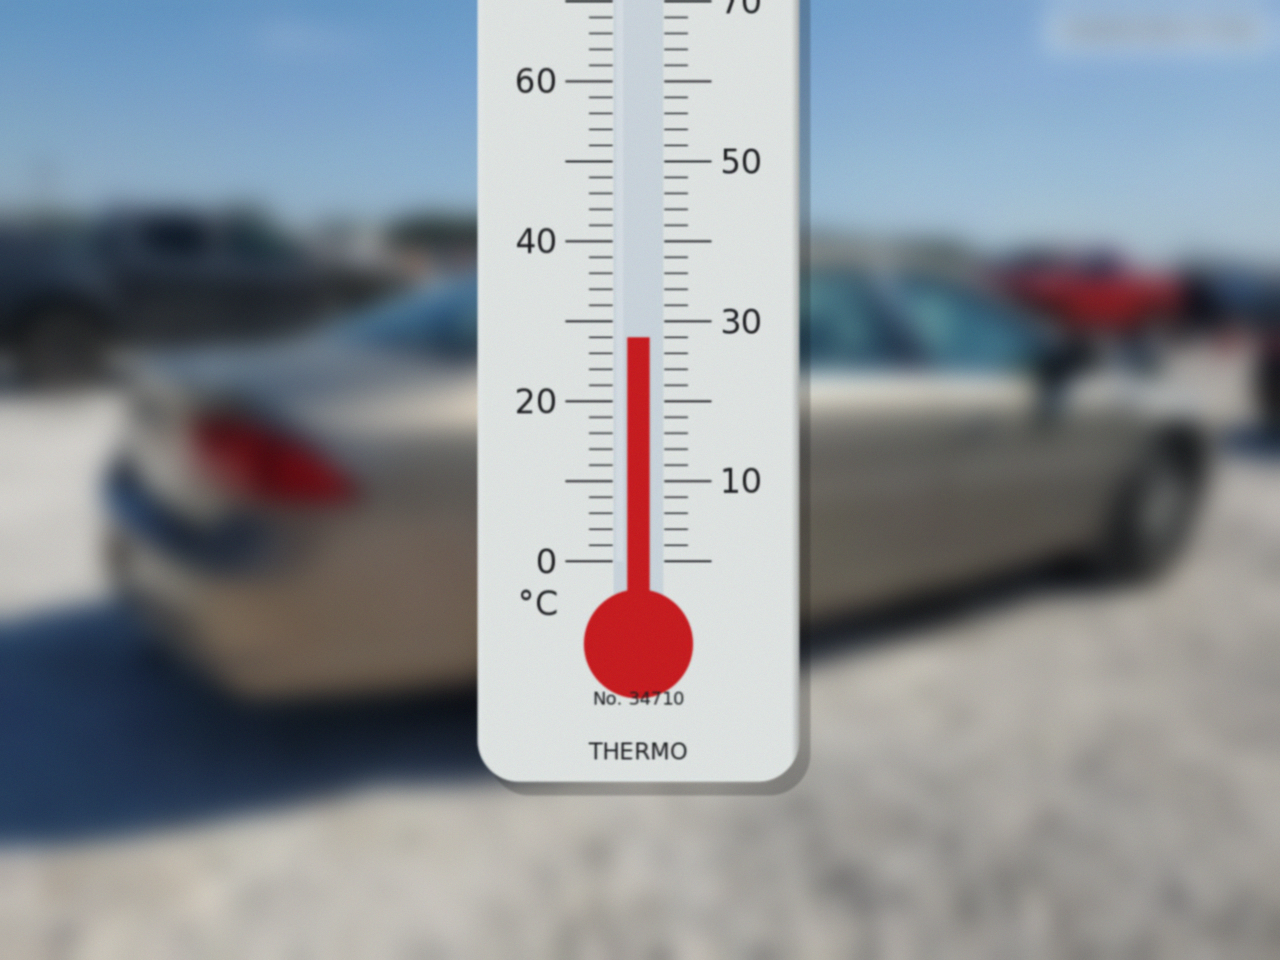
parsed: °C 28
